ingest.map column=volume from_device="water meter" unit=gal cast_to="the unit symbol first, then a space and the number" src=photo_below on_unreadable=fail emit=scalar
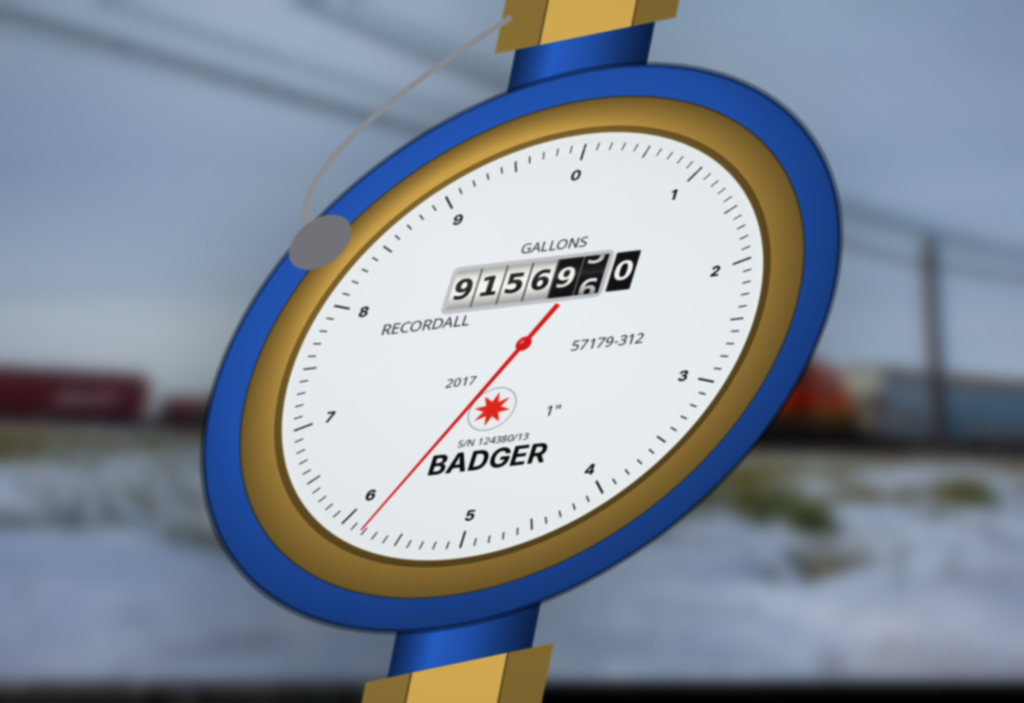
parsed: gal 9156955.8
